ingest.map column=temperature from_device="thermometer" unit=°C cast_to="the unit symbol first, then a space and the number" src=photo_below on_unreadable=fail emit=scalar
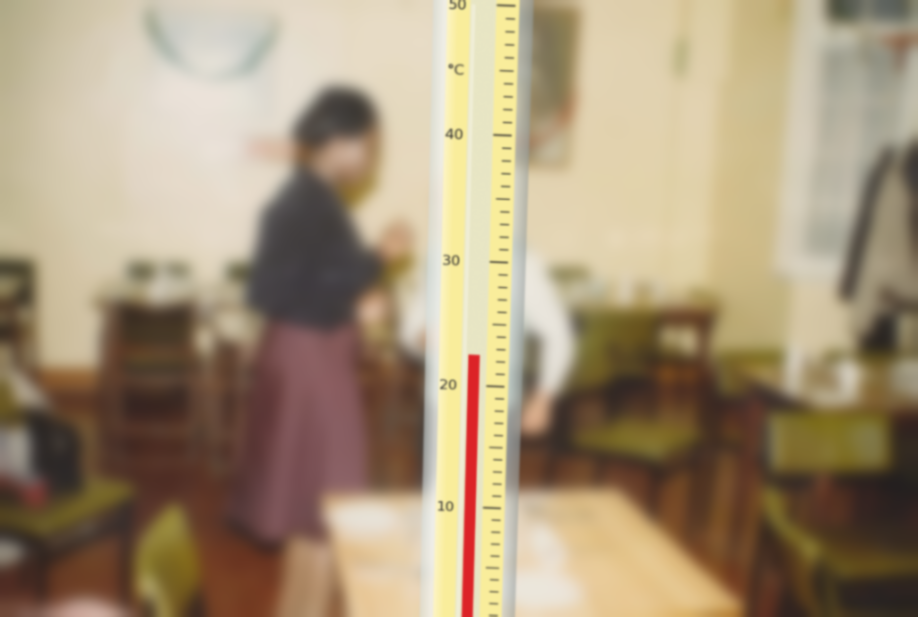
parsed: °C 22.5
